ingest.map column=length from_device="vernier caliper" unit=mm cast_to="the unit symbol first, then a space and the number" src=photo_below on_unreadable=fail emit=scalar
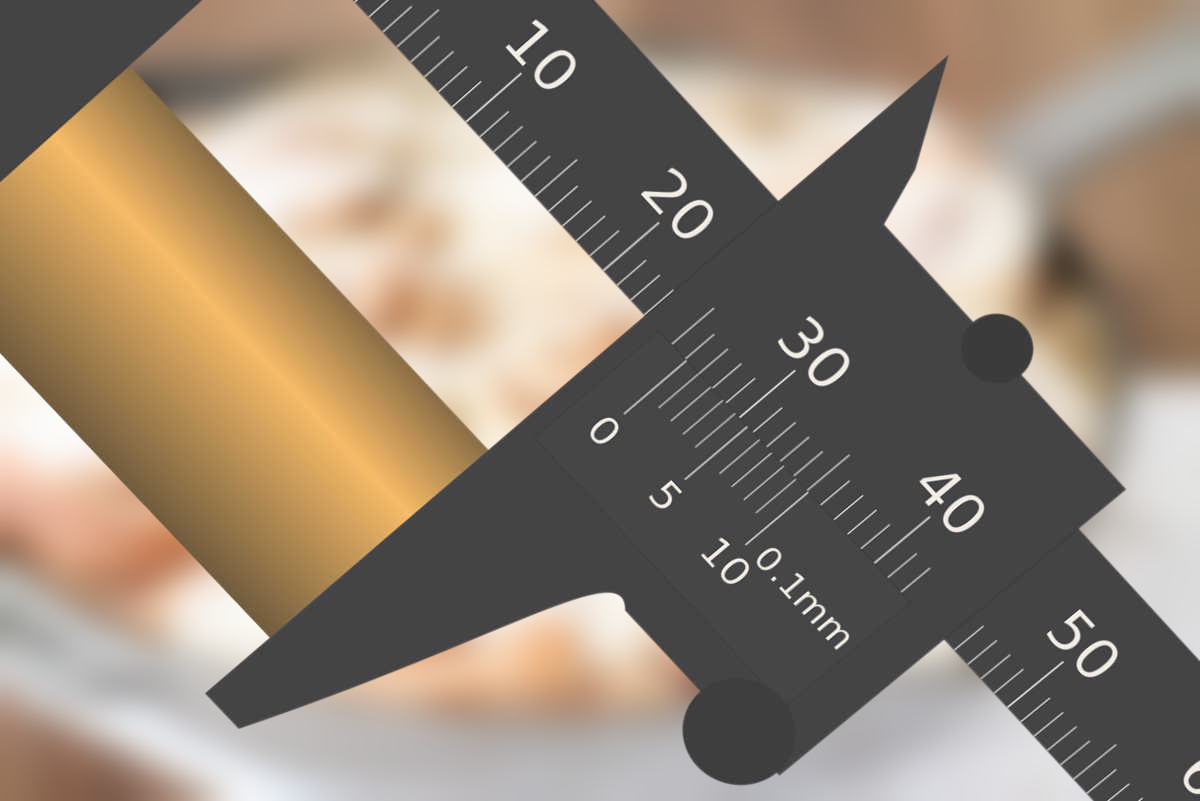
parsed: mm 26.1
